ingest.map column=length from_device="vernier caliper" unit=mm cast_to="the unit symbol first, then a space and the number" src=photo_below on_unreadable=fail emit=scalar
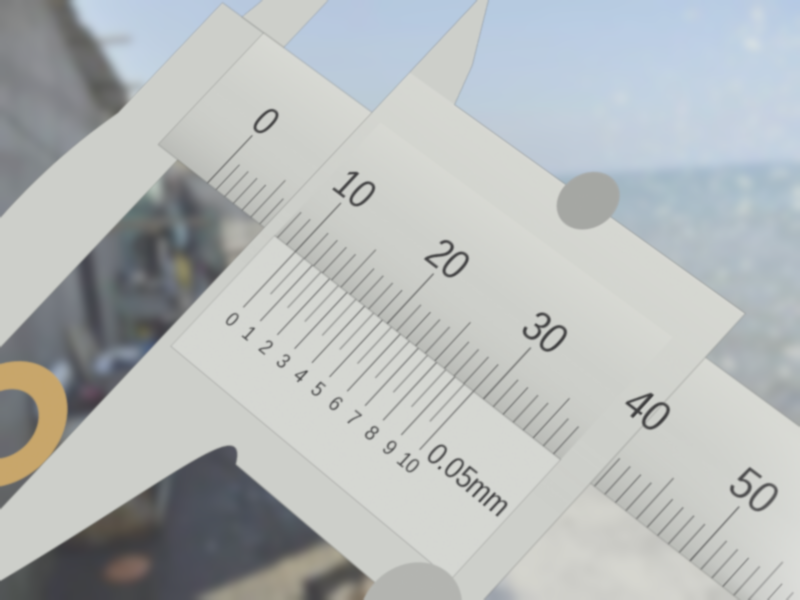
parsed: mm 10.0
